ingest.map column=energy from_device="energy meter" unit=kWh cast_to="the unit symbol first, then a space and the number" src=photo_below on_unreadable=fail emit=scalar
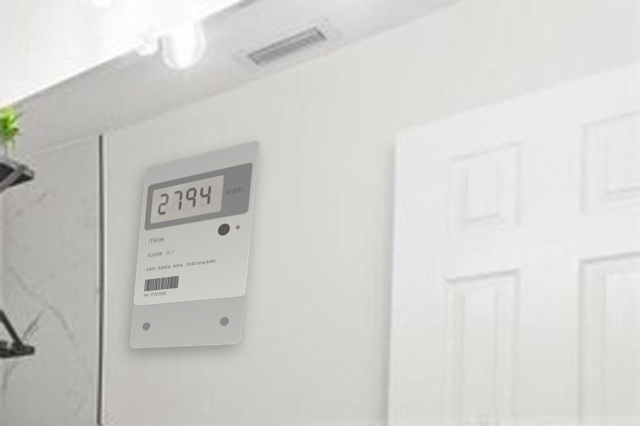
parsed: kWh 2794
